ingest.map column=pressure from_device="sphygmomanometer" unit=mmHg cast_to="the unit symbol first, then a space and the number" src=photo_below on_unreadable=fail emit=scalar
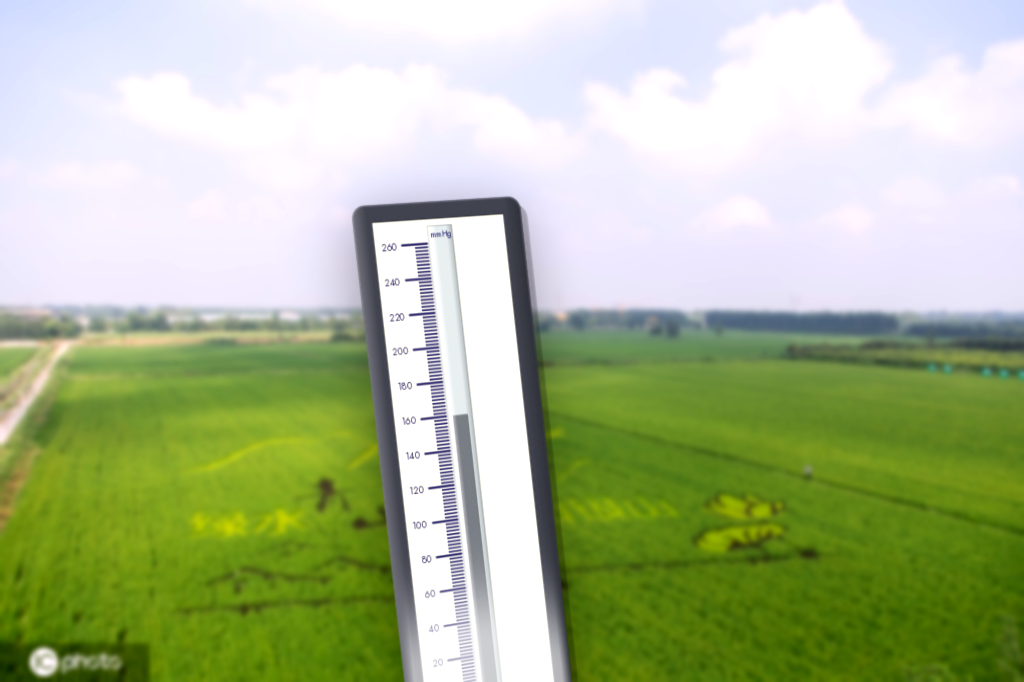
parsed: mmHg 160
